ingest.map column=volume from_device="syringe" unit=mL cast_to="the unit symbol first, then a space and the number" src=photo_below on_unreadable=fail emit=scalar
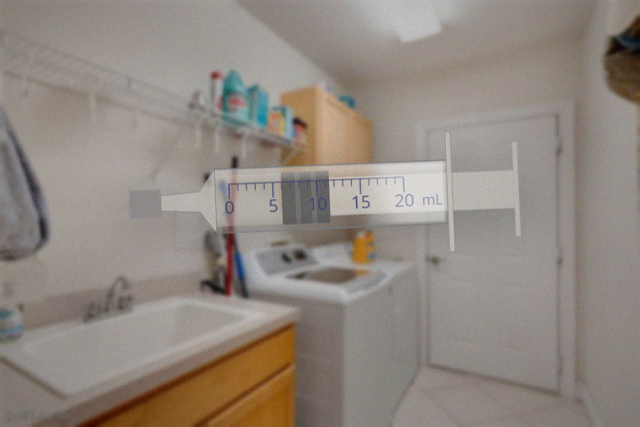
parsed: mL 6
